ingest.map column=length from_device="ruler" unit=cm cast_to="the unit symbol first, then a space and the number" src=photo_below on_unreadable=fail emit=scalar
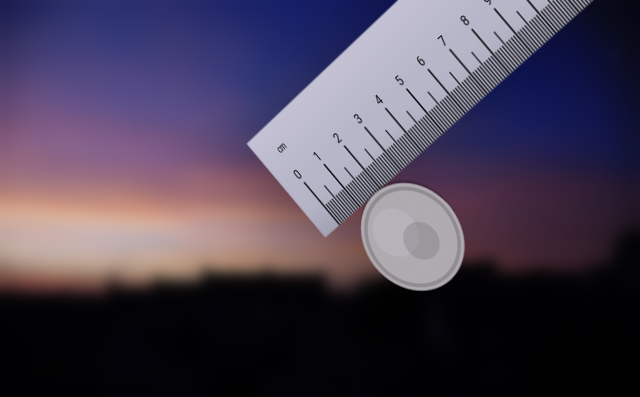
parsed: cm 3.5
